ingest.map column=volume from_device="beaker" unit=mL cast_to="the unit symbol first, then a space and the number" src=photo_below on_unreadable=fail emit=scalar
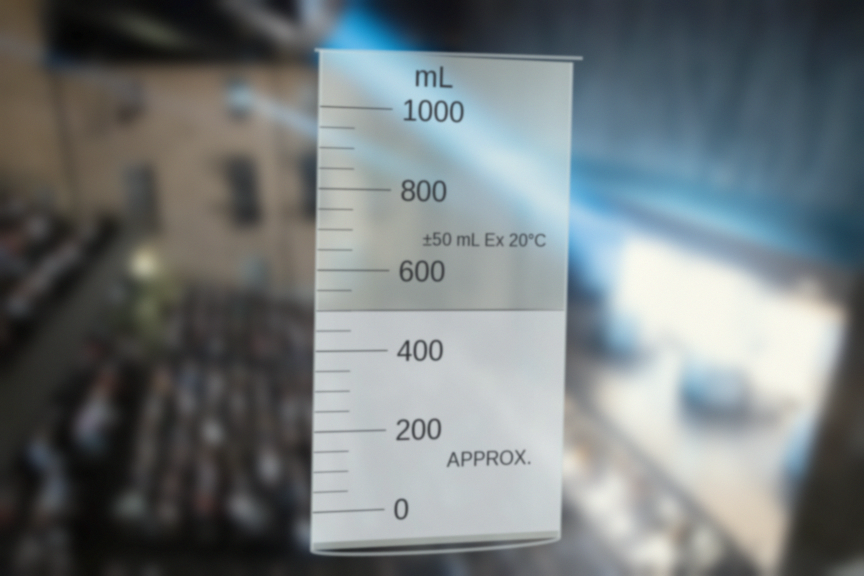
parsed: mL 500
